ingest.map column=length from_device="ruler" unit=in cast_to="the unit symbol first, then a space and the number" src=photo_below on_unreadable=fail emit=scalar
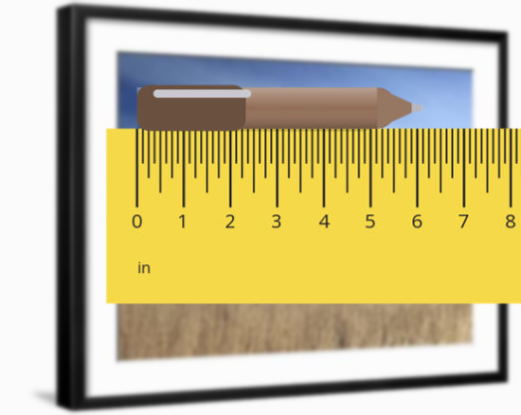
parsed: in 6.125
